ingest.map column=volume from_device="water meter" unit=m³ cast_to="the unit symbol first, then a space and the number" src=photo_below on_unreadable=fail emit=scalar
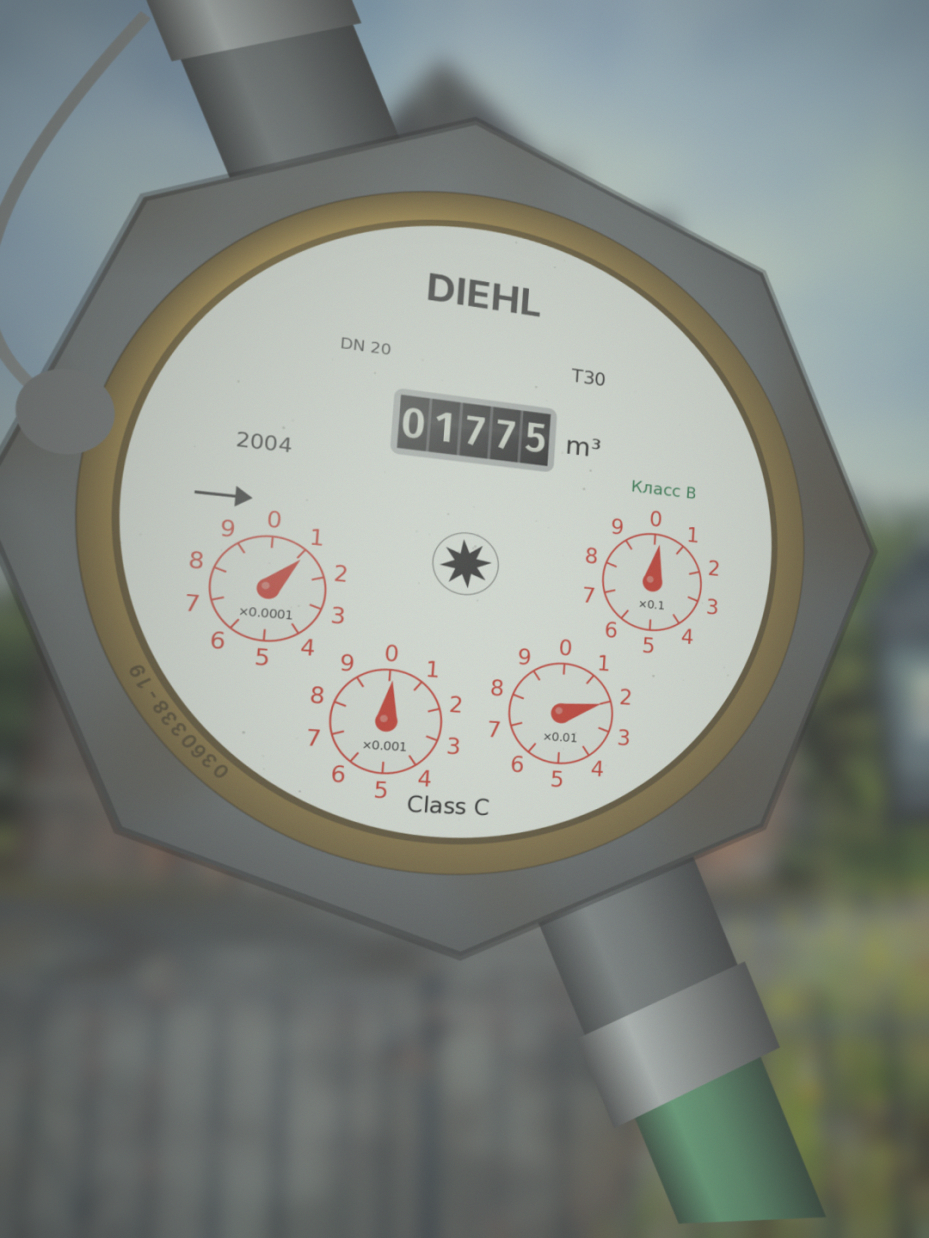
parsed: m³ 1775.0201
